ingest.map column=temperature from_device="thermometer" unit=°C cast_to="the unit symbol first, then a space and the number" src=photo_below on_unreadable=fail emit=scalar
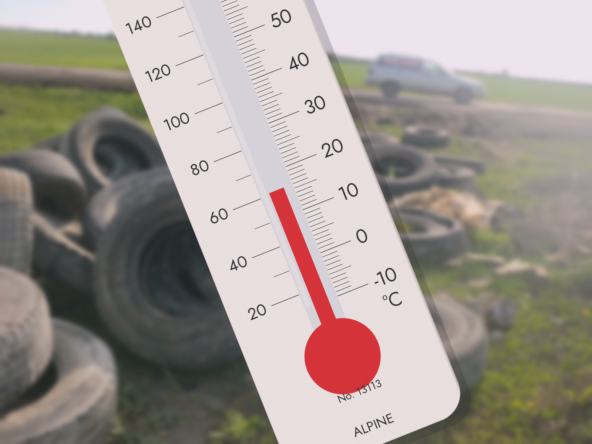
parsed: °C 16
